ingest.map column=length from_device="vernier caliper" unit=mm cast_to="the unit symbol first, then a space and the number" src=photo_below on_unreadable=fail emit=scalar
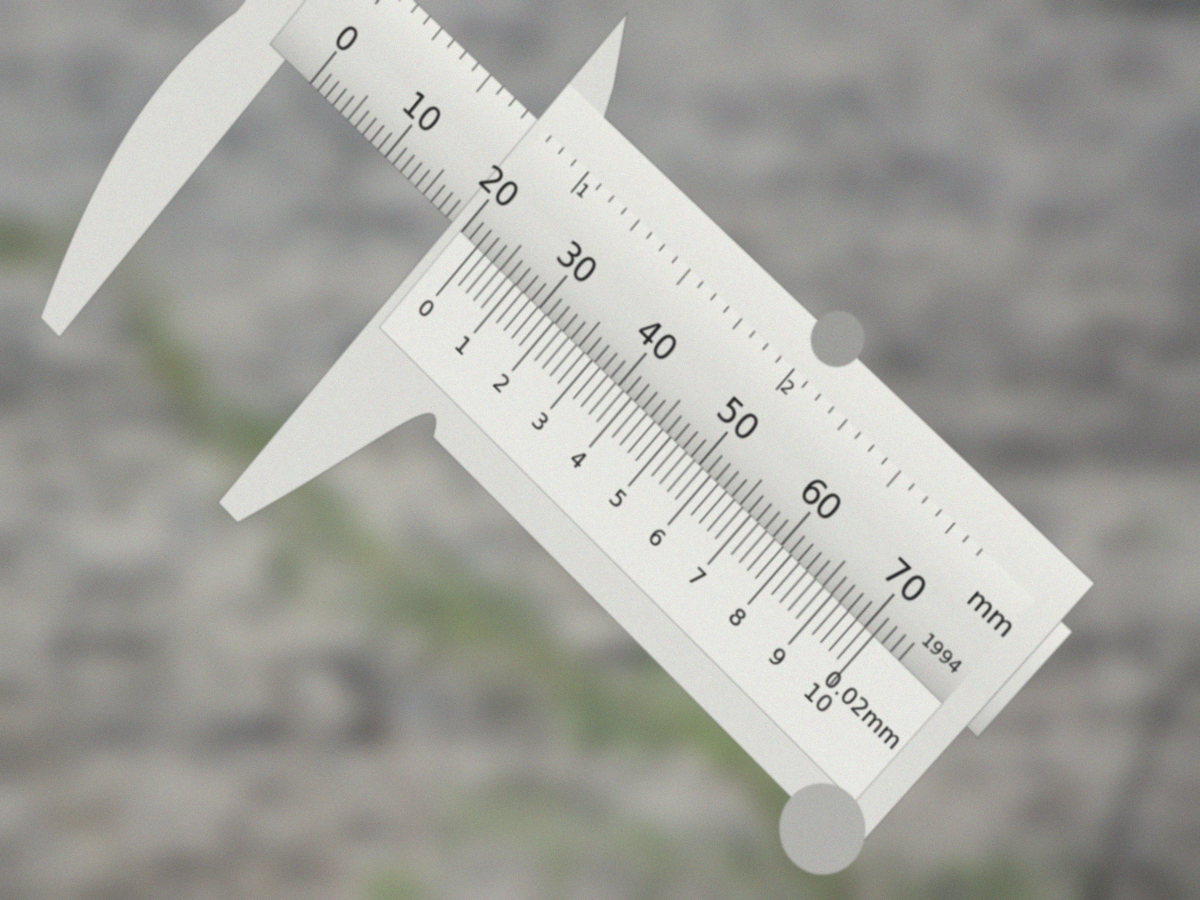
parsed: mm 22.0
